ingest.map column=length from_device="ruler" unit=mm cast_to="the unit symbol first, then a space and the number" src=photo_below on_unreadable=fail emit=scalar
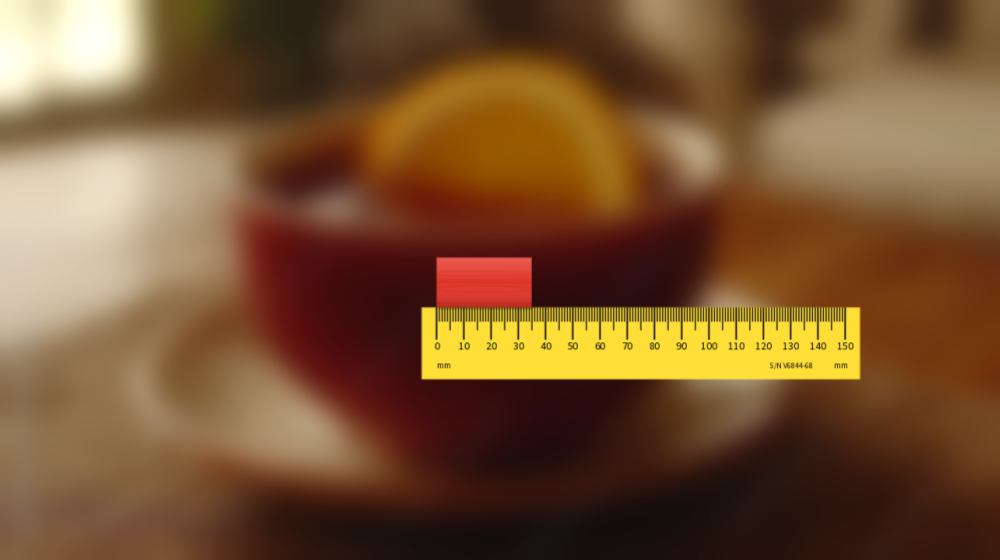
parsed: mm 35
